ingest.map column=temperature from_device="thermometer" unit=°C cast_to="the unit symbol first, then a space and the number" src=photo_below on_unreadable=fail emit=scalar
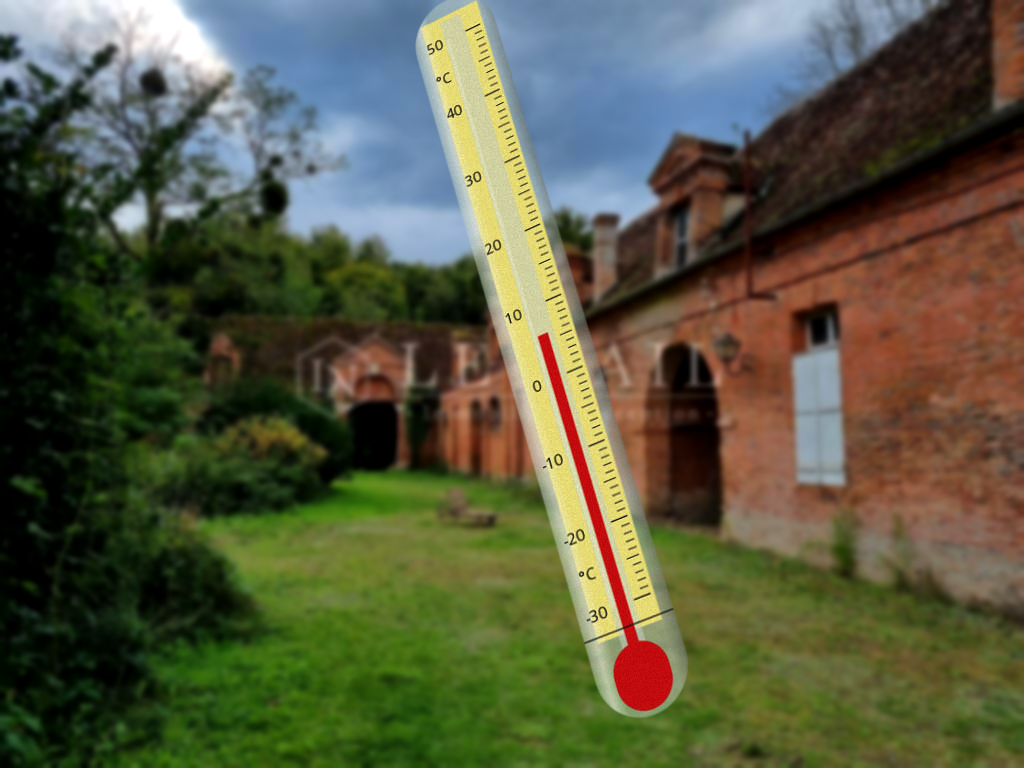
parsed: °C 6
